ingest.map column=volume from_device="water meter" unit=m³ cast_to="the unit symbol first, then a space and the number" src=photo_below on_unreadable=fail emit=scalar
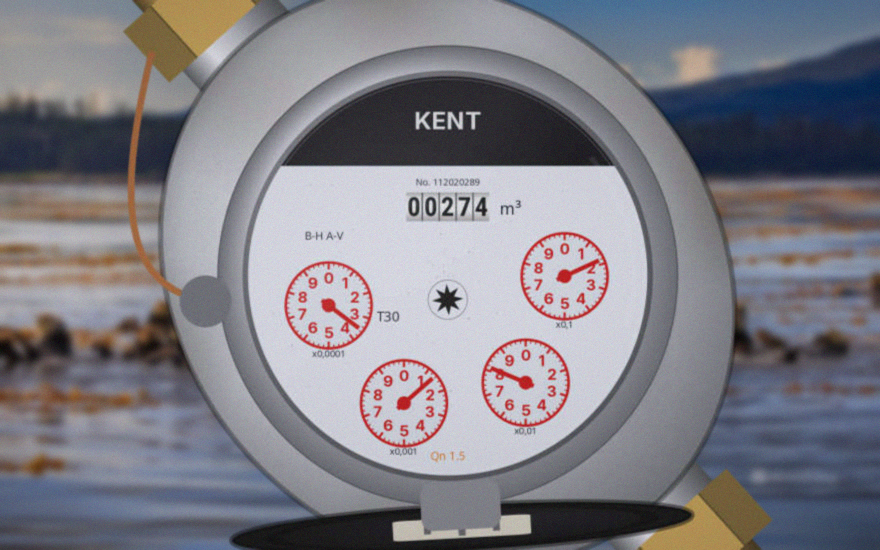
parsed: m³ 274.1813
